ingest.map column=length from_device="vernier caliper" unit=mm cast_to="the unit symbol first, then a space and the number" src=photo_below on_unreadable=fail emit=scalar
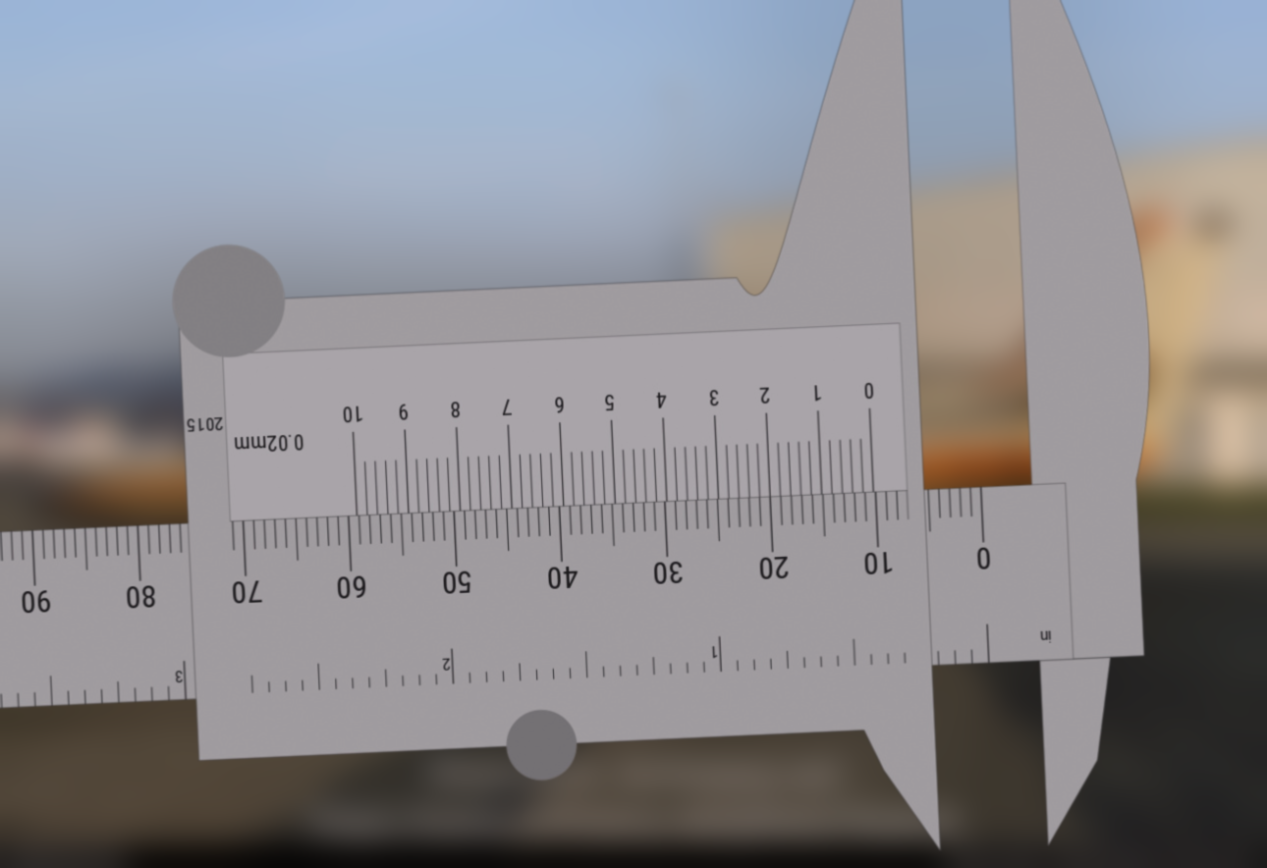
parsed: mm 10.2
